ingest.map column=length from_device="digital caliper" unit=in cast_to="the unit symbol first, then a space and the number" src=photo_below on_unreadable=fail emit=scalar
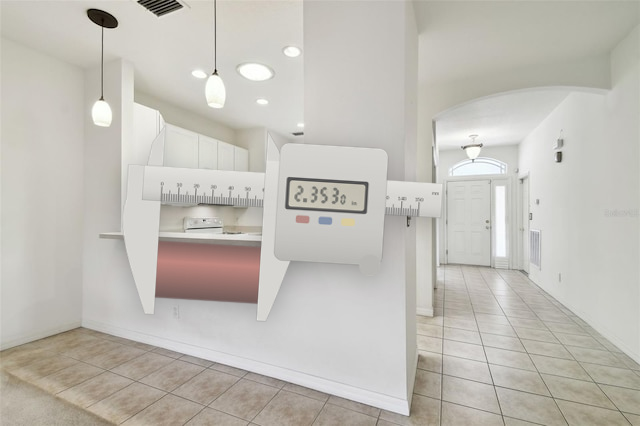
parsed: in 2.3530
